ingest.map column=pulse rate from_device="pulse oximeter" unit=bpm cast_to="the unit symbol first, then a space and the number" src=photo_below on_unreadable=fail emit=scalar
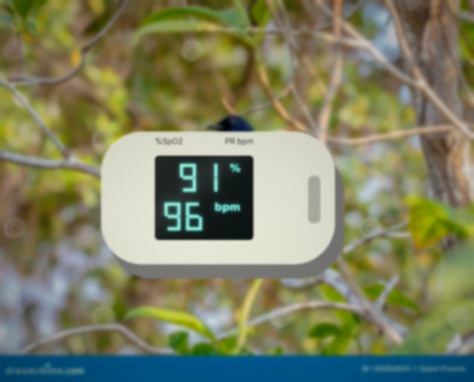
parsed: bpm 96
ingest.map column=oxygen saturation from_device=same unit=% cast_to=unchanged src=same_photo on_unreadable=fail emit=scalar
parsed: % 91
